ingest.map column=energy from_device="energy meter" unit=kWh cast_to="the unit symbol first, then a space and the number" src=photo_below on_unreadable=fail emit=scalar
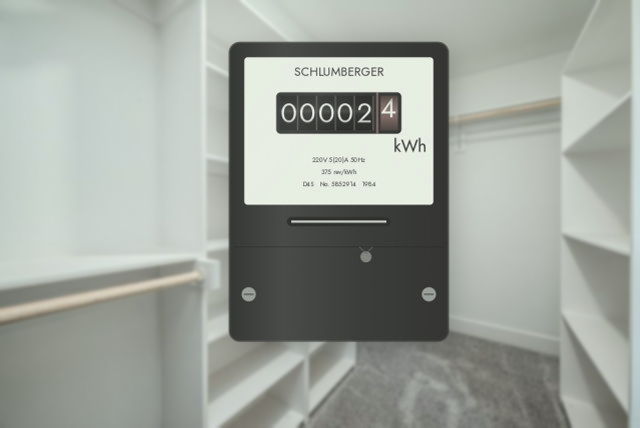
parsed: kWh 2.4
